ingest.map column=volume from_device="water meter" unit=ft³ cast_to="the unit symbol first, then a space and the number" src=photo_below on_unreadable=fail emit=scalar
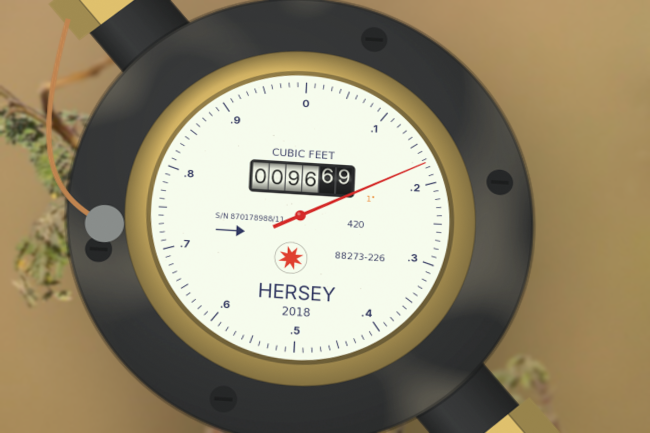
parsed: ft³ 9669.17
